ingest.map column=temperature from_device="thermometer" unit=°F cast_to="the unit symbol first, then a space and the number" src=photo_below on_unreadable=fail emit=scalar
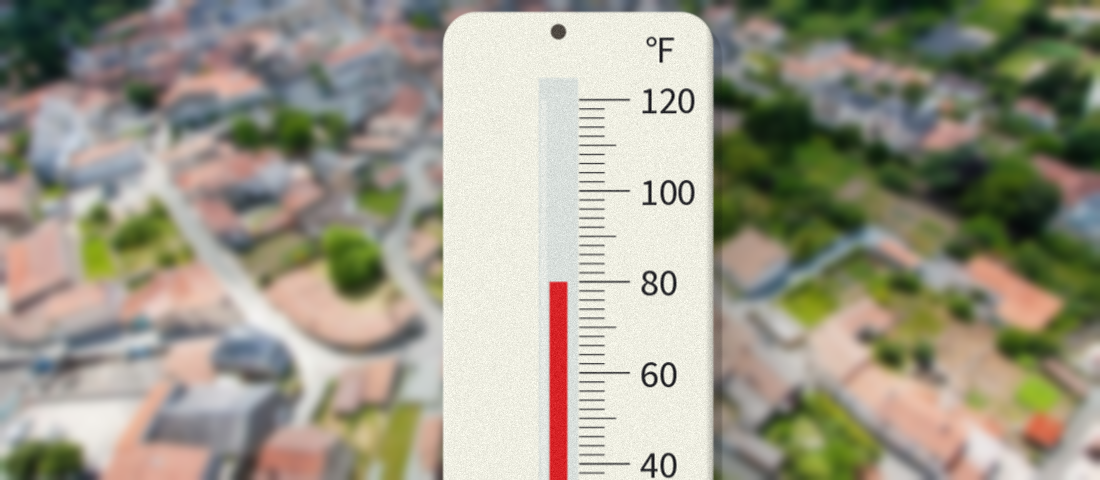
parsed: °F 80
